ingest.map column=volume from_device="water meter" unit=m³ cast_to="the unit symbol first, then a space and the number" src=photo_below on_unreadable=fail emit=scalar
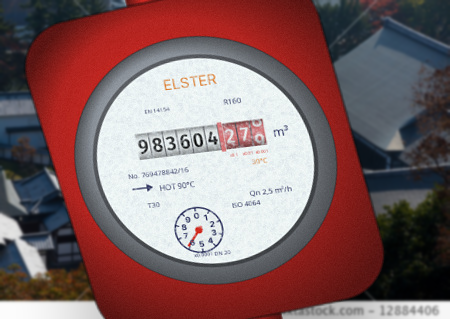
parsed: m³ 983604.2786
